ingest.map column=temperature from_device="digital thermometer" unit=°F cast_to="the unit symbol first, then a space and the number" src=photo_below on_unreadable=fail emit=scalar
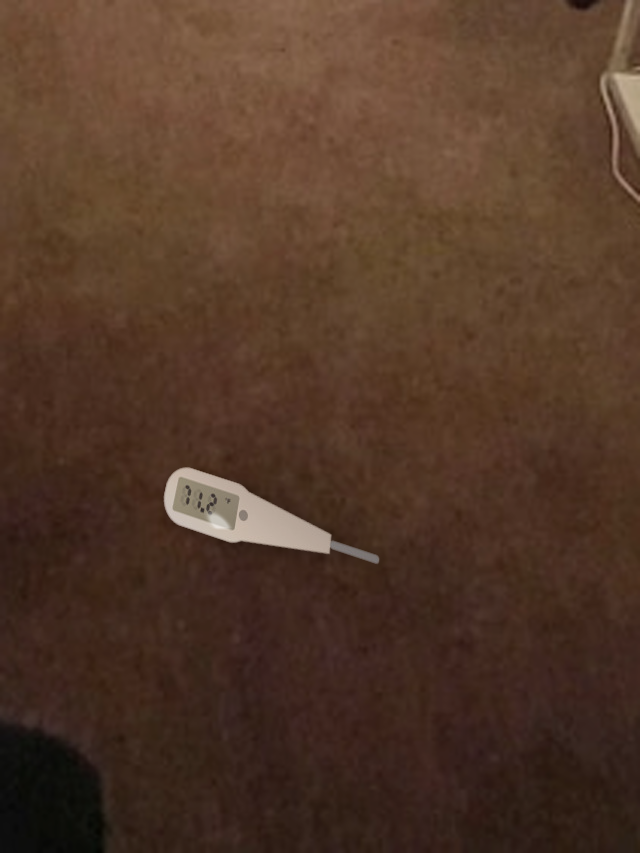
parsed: °F 71.2
